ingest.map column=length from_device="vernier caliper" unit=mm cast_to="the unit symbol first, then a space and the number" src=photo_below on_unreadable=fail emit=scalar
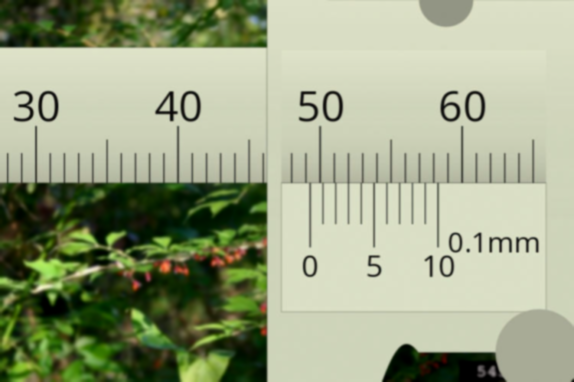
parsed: mm 49.3
